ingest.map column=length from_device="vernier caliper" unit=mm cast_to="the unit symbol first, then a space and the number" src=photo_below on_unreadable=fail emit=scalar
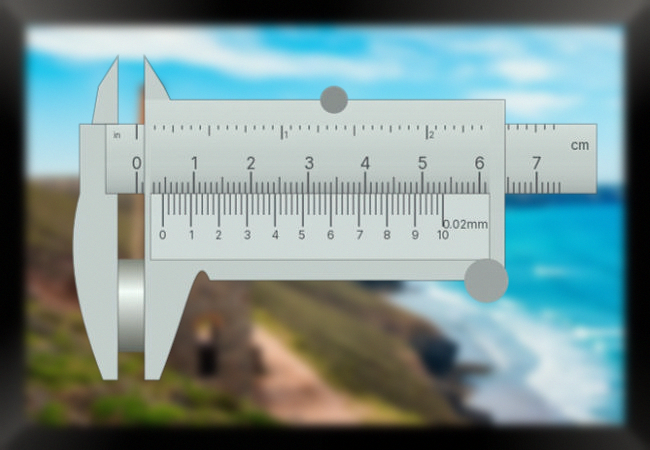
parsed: mm 4.6
